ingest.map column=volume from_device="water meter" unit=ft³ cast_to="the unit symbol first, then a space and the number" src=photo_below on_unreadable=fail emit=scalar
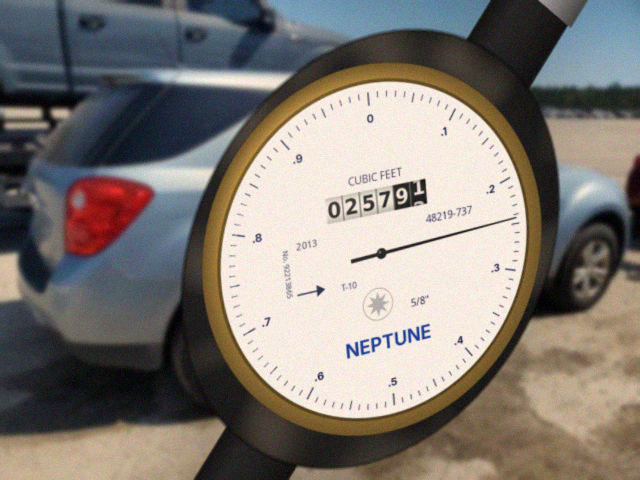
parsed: ft³ 25791.24
